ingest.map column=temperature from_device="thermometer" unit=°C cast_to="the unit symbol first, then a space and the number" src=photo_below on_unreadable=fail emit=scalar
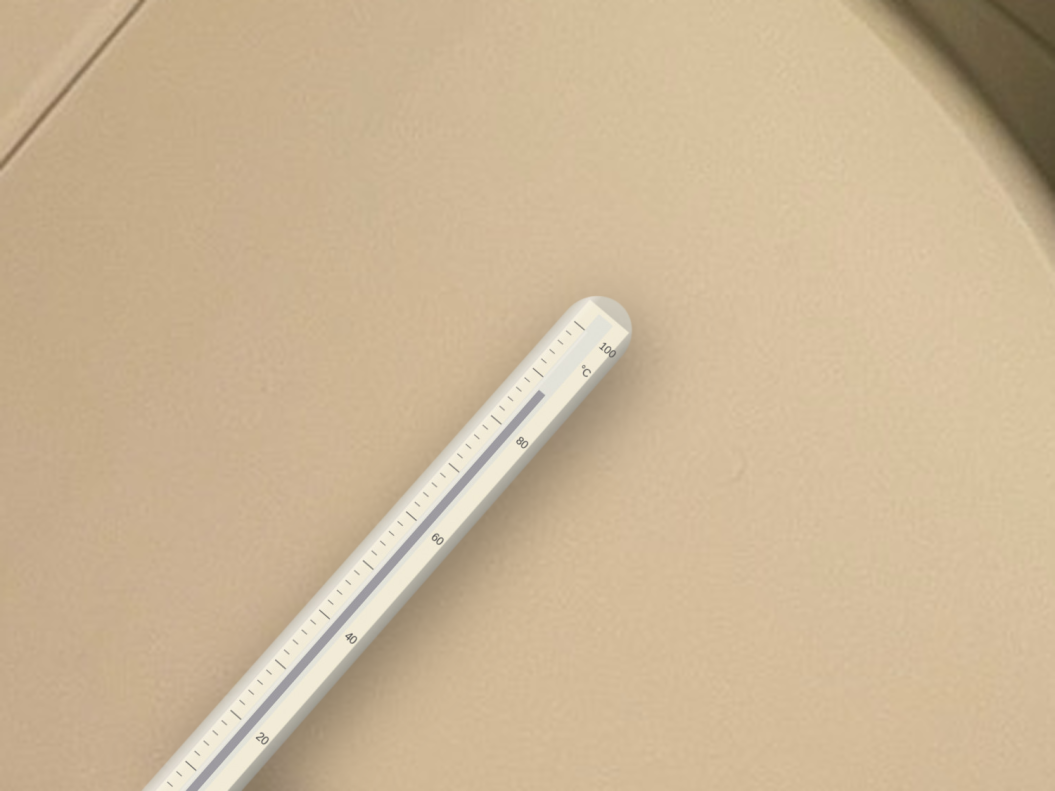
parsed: °C 88
